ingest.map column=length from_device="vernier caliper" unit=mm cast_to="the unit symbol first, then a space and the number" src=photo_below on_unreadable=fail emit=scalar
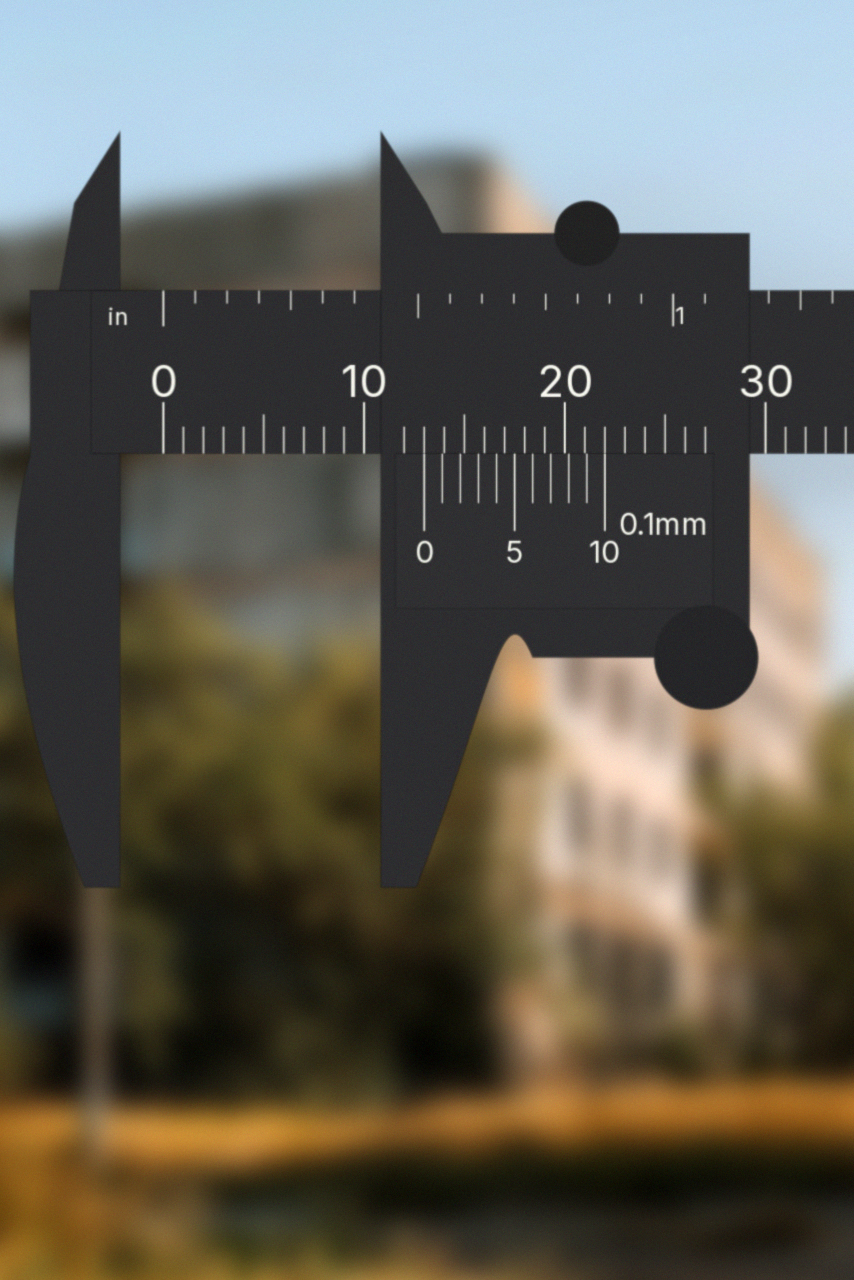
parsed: mm 13.0
